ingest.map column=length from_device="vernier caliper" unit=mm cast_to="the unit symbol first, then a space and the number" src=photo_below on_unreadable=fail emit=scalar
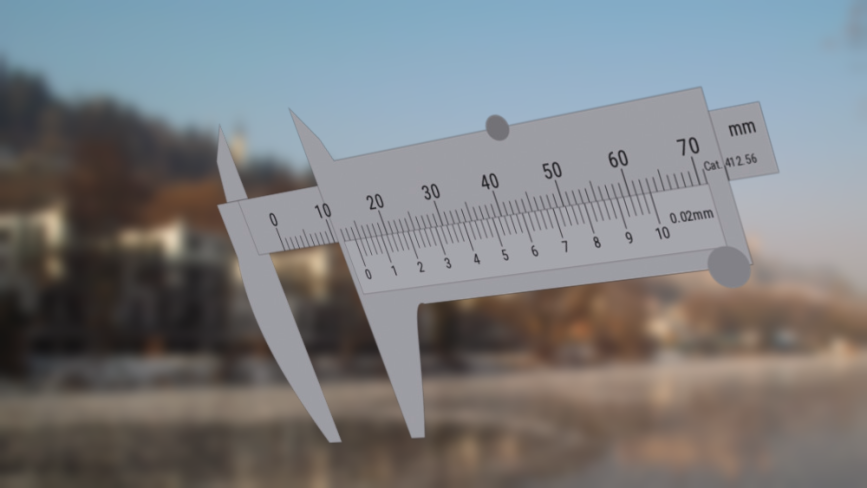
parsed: mm 14.0
